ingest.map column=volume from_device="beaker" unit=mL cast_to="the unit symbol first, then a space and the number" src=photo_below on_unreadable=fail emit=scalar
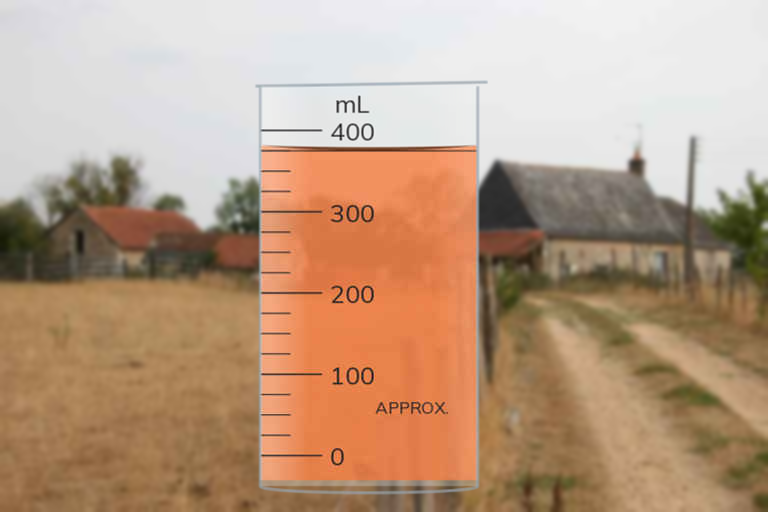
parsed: mL 375
